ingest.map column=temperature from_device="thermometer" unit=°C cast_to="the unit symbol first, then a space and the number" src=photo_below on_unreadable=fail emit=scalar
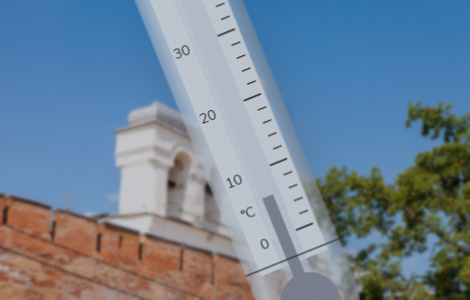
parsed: °C 6
